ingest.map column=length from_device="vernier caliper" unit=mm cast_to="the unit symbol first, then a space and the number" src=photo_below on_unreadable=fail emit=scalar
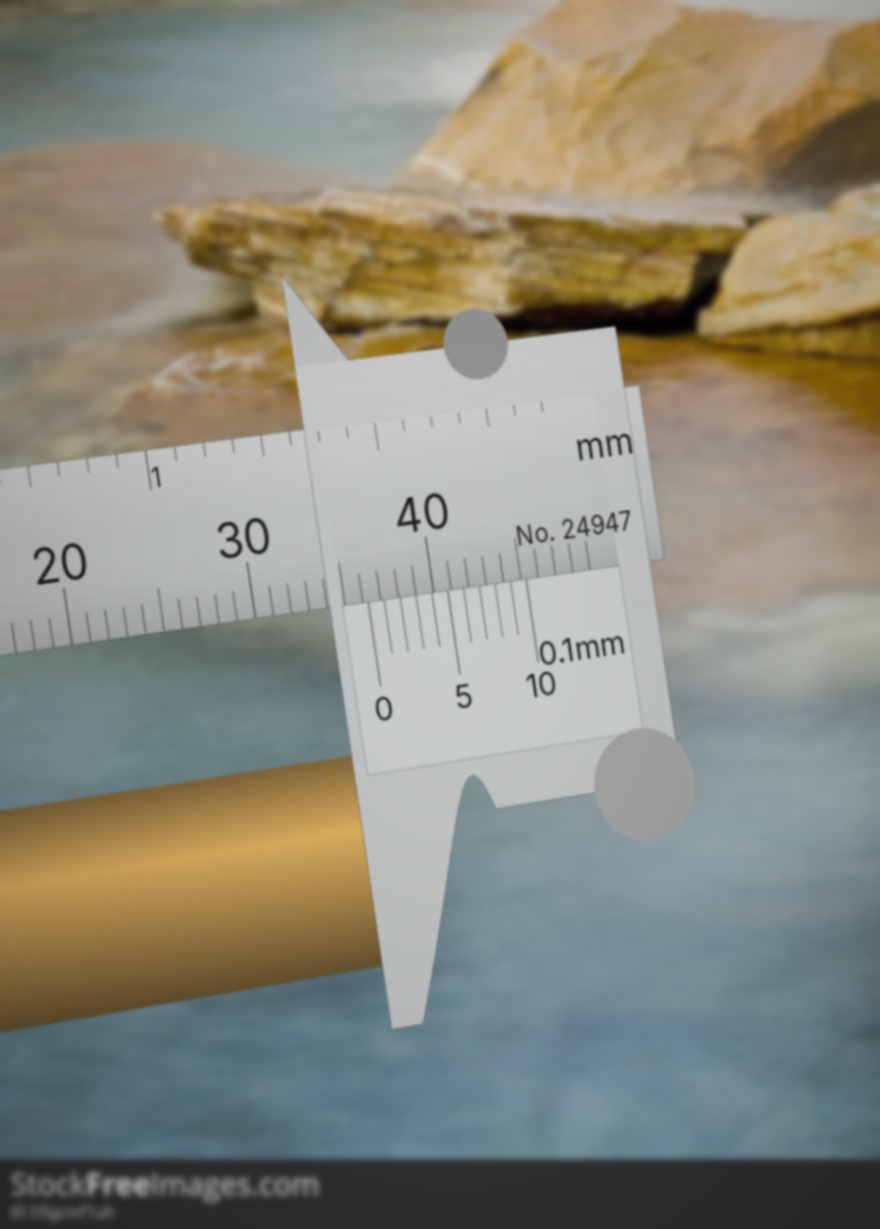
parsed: mm 36.3
